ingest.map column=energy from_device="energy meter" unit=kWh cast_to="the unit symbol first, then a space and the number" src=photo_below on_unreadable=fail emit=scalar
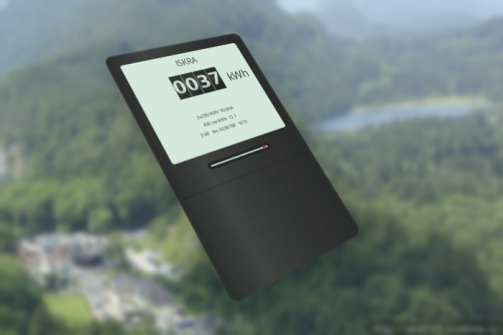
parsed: kWh 37
